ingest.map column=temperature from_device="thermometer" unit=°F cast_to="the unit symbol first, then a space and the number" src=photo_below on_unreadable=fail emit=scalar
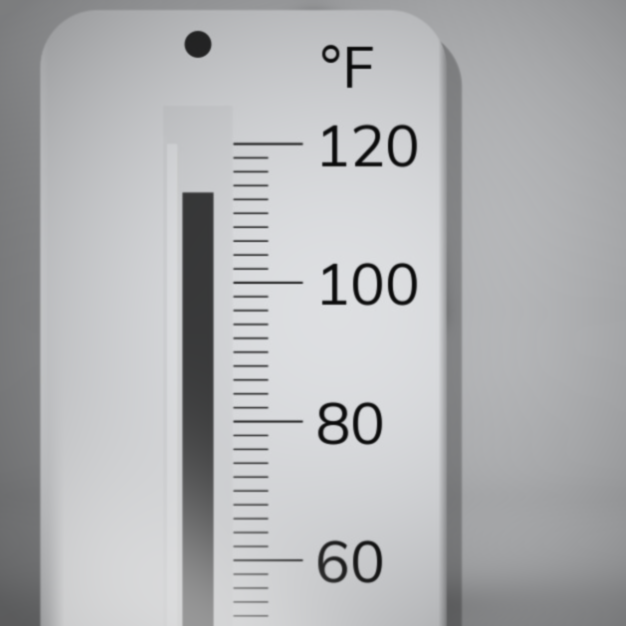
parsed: °F 113
